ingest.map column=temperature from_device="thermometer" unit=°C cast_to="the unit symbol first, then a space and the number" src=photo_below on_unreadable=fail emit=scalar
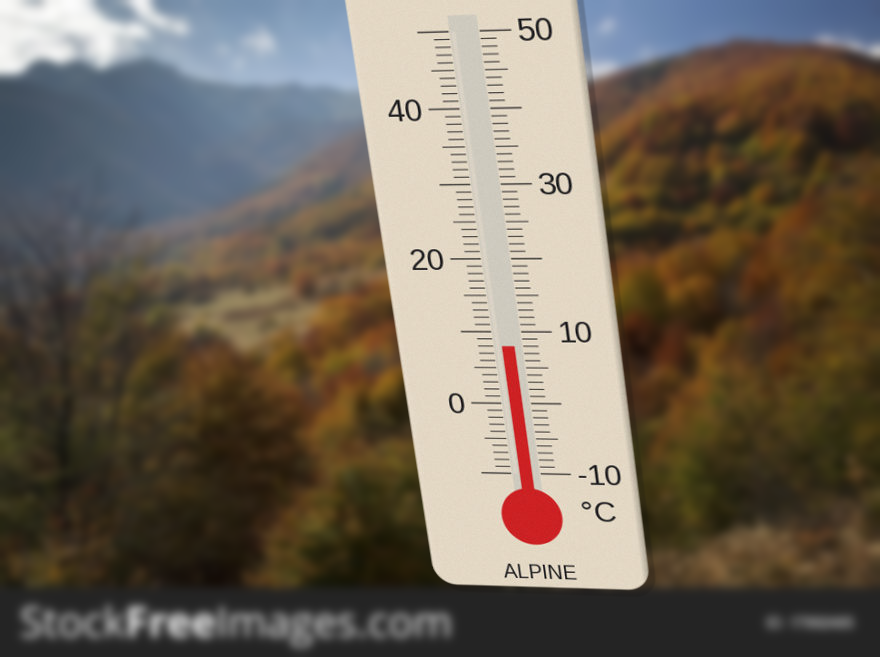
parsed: °C 8
